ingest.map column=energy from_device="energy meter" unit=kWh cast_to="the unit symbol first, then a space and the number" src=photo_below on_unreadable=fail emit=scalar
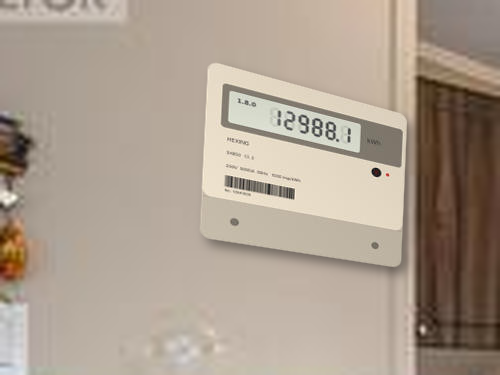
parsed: kWh 12988.1
